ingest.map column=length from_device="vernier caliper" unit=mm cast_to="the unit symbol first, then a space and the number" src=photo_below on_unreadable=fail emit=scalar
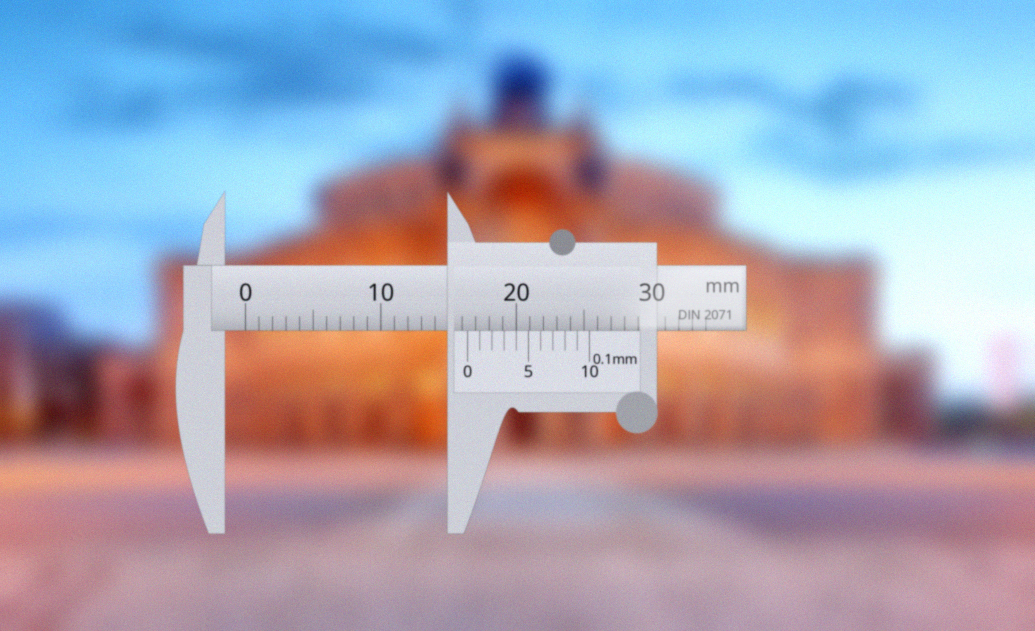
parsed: mm 16.4
